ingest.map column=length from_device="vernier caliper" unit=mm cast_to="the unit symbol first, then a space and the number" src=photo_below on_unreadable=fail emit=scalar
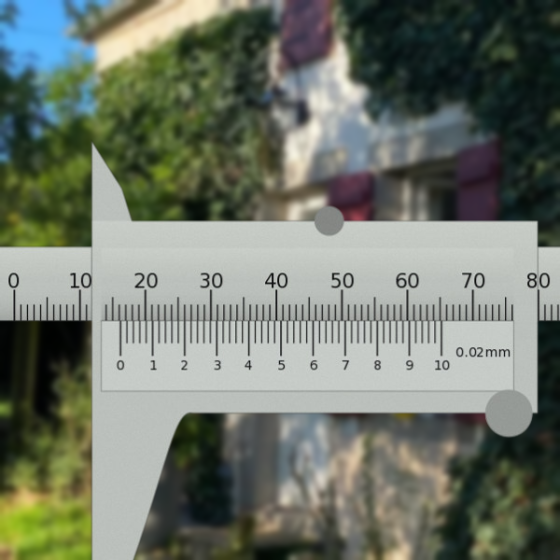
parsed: mm 16.2
